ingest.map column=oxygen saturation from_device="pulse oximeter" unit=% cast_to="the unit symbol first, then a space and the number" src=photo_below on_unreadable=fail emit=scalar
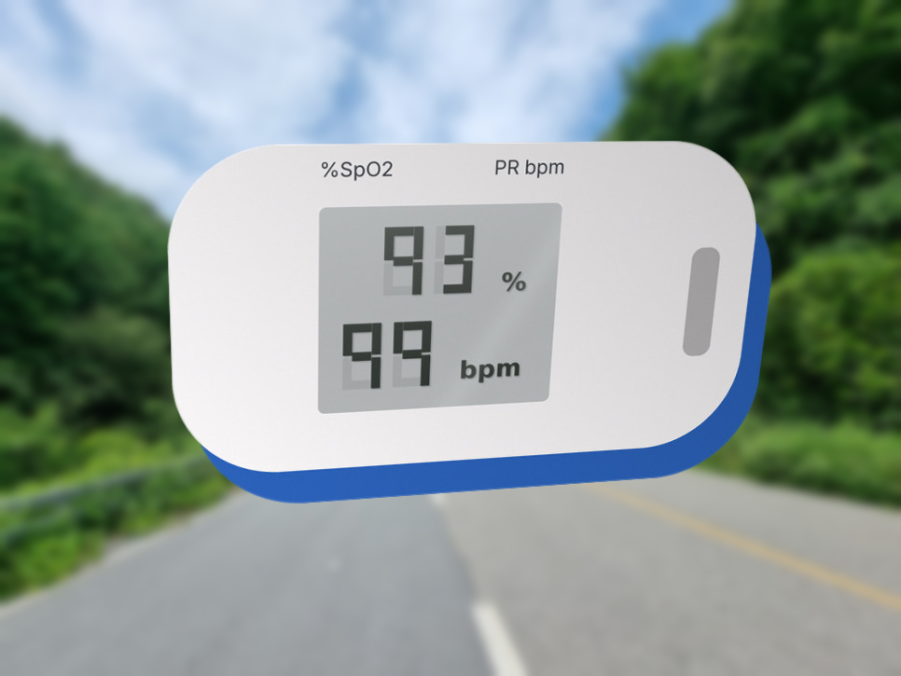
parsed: % 93
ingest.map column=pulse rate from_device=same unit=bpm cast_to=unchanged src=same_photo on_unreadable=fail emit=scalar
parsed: bpm 99
